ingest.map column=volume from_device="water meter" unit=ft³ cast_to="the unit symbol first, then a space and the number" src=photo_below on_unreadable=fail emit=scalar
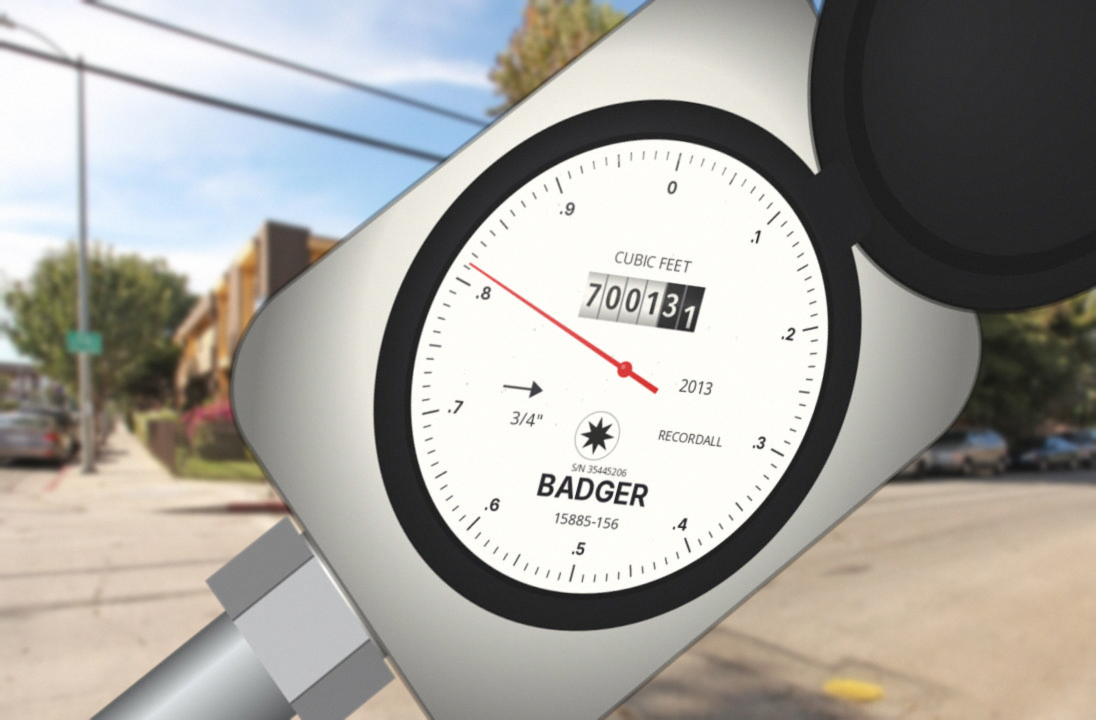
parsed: ft³ 700130.81
